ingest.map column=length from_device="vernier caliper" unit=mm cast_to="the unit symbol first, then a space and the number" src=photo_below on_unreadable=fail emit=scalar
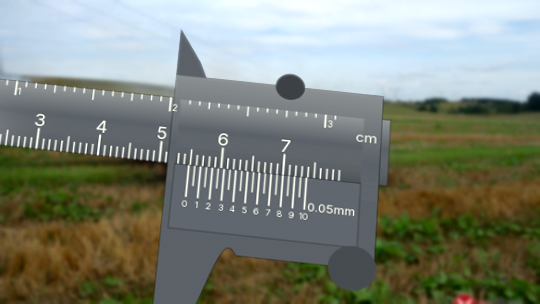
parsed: mm 54.8
